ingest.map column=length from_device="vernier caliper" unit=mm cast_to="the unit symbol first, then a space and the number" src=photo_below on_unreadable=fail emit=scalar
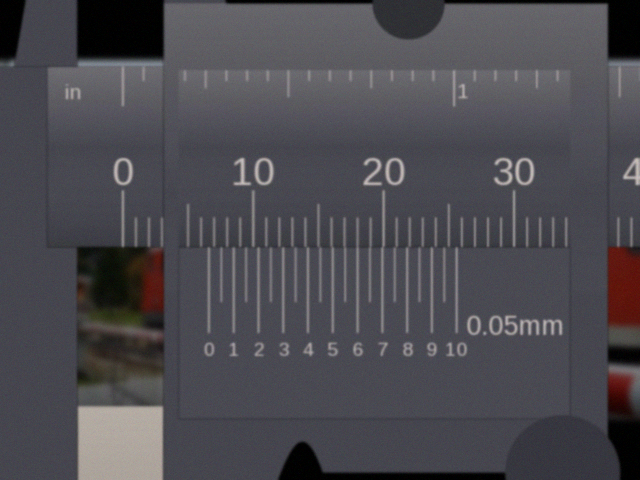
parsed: mm 6.6
